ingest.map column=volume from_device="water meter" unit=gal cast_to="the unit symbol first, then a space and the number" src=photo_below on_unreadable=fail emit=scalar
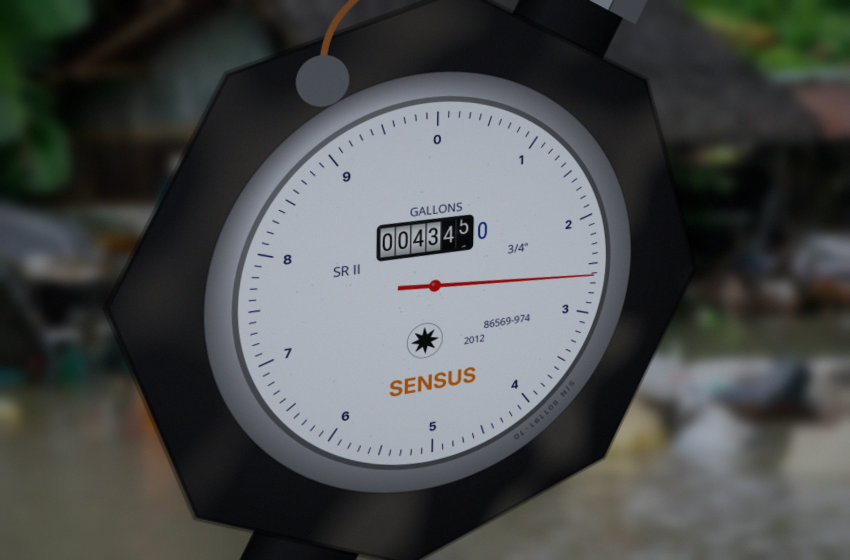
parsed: gal 43452.6
